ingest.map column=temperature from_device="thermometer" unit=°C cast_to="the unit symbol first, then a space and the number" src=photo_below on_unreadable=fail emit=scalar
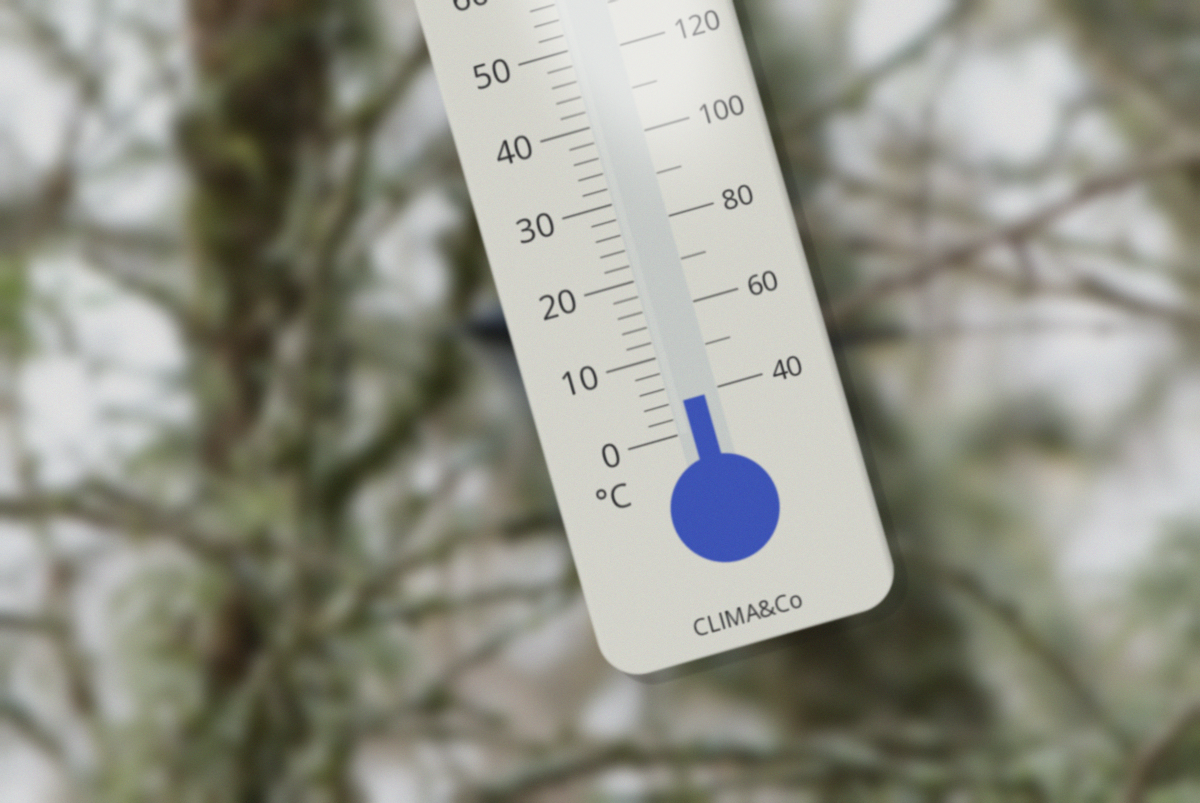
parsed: °C 4
